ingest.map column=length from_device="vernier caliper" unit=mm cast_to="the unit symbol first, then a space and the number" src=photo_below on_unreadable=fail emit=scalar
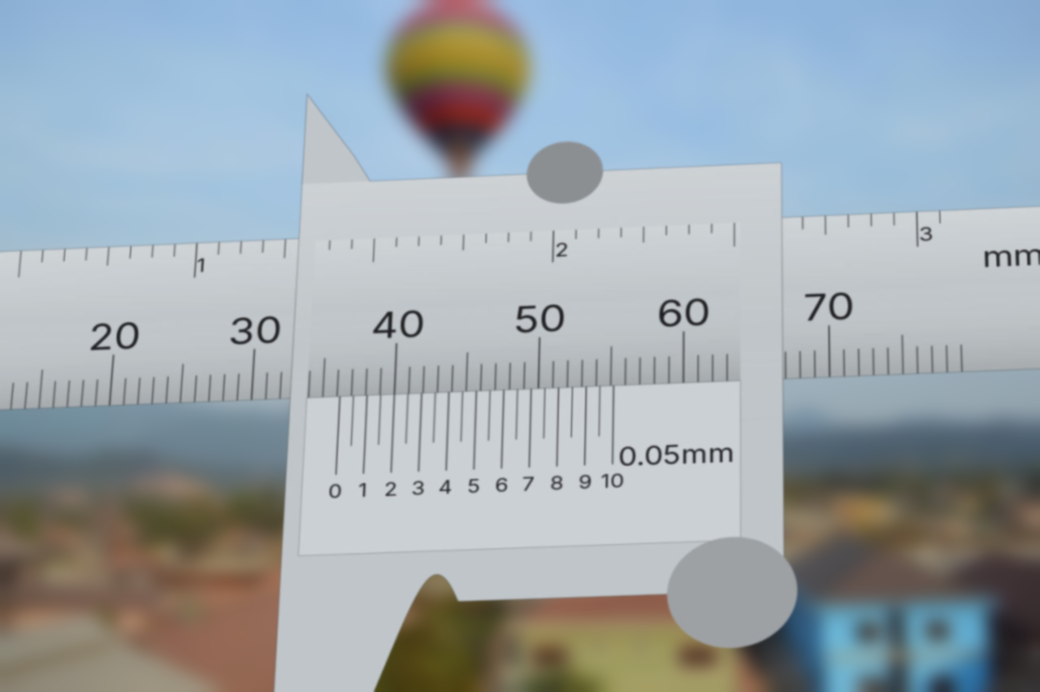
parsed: mm 36.2
